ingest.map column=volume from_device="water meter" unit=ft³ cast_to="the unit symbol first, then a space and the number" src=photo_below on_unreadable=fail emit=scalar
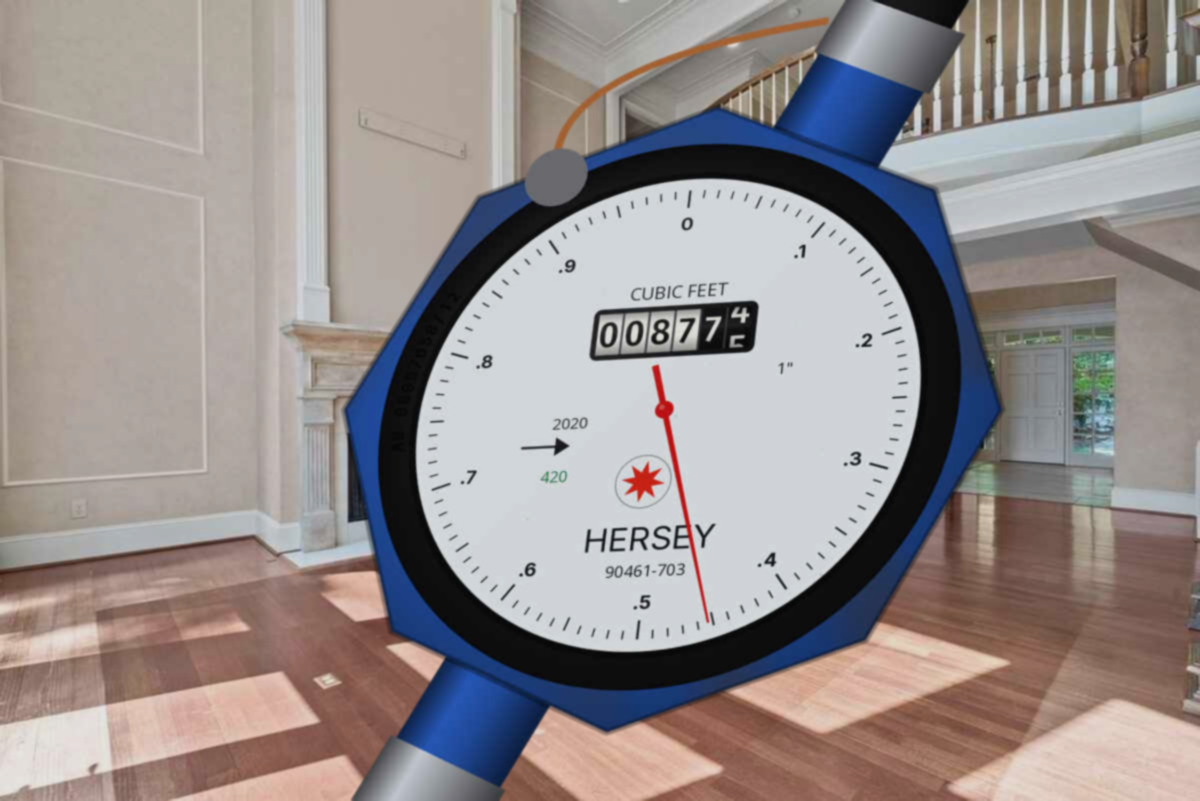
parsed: ft³ 8774.45
